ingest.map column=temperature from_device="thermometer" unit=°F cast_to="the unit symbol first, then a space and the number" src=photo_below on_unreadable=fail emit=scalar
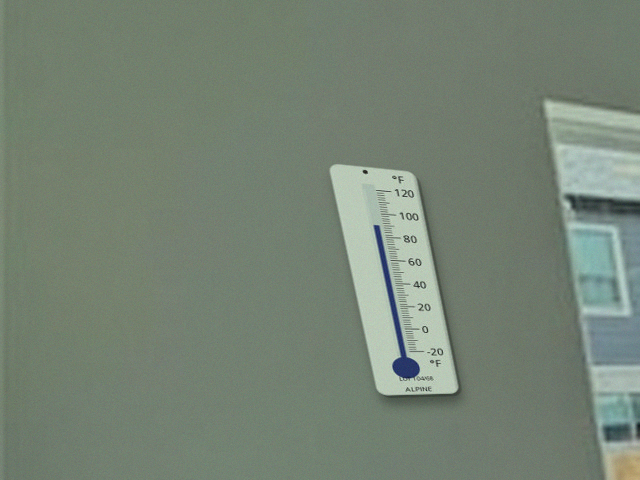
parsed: °F 90
